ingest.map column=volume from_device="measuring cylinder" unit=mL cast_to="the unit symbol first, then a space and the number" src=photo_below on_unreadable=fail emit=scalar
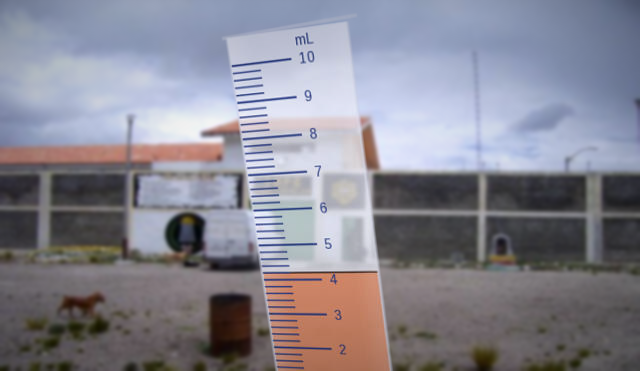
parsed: mL 4.2
